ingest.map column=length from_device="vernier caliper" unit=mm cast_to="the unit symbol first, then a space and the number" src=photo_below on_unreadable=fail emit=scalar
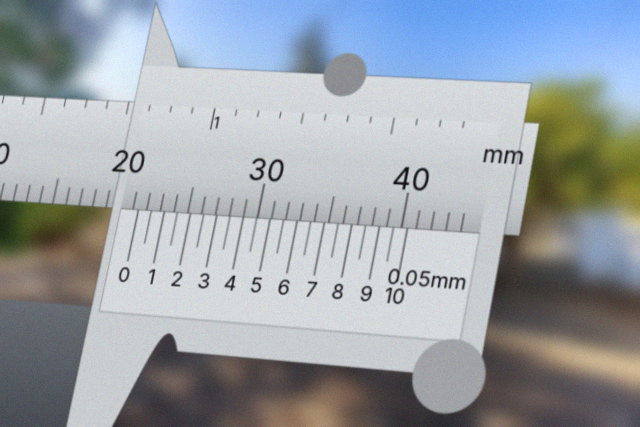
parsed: mm 21.4
